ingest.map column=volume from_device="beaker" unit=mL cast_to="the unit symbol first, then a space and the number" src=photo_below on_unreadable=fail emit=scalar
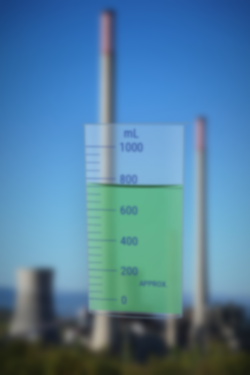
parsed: mL 750
